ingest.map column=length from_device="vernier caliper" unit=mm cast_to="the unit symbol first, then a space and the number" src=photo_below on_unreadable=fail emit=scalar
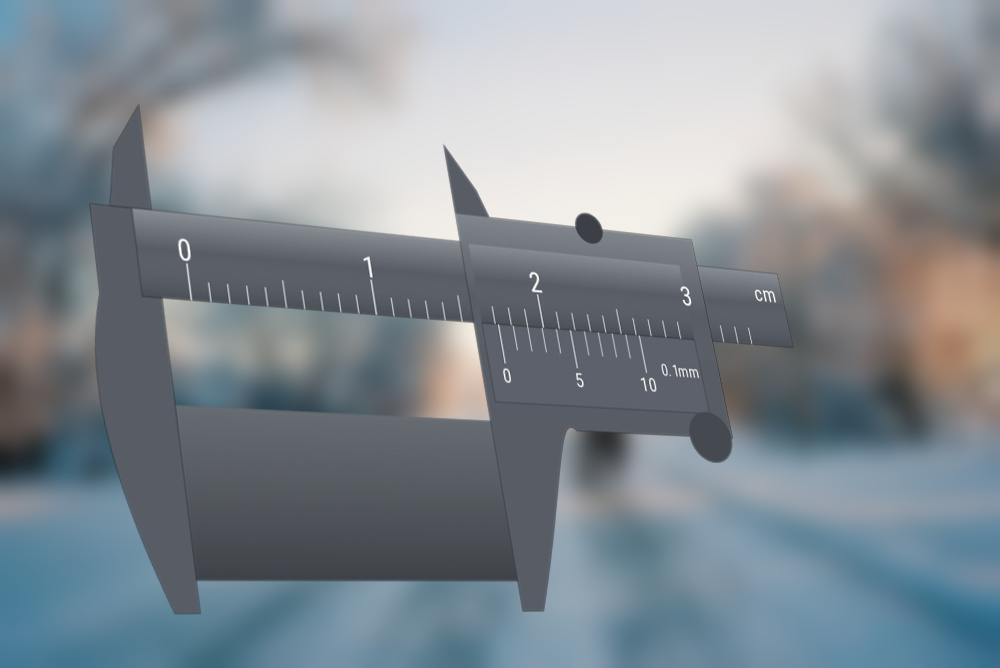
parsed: mm 17.2
